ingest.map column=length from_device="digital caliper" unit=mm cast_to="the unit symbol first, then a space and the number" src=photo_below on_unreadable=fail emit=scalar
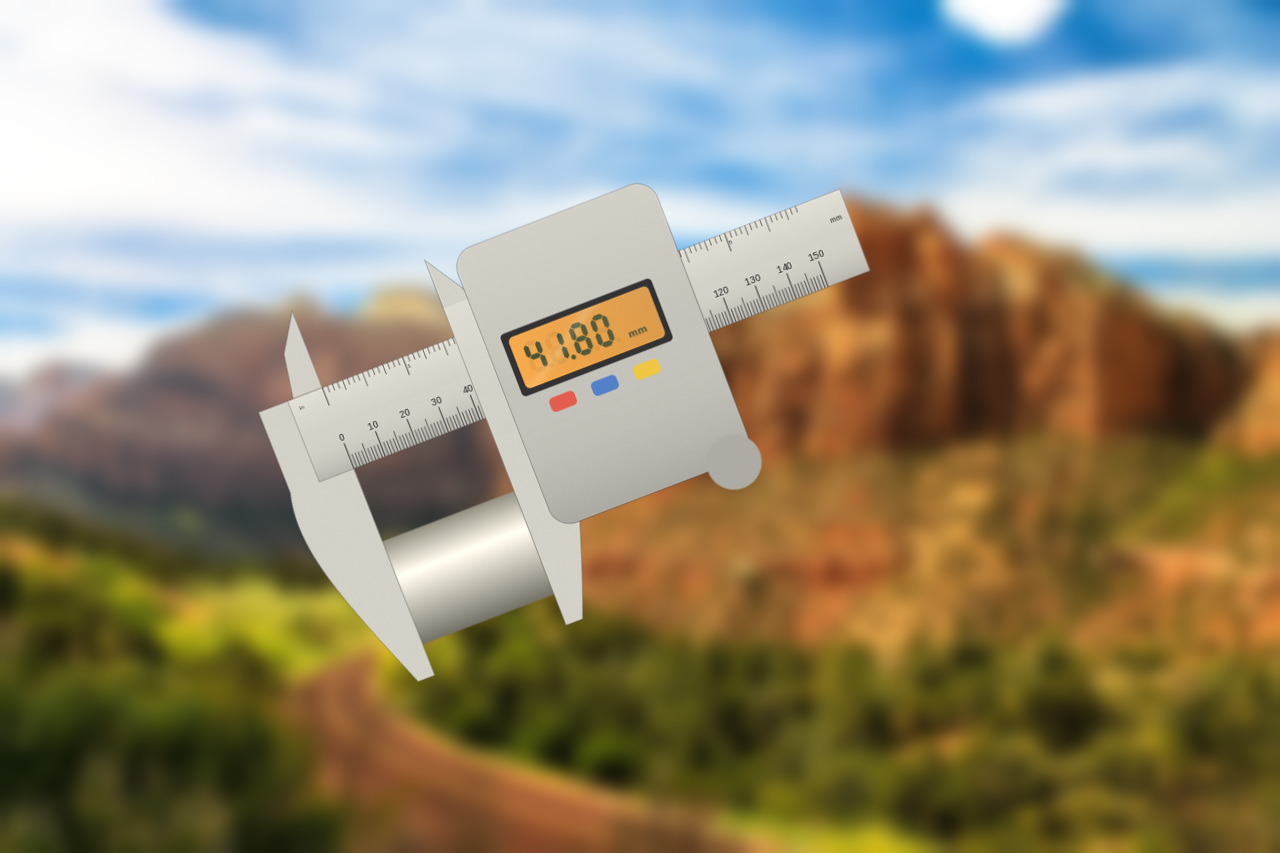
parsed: mm 41.80
